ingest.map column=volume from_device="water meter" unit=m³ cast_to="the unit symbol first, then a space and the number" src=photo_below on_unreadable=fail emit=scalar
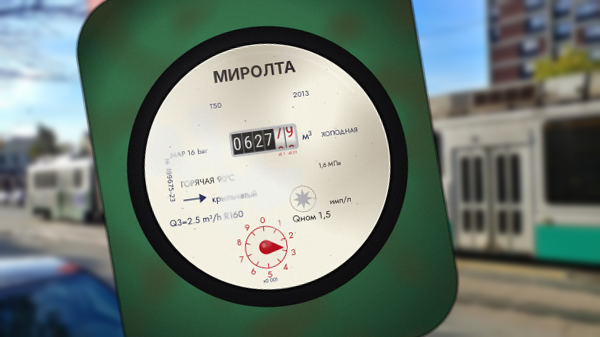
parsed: m³ 627.792
